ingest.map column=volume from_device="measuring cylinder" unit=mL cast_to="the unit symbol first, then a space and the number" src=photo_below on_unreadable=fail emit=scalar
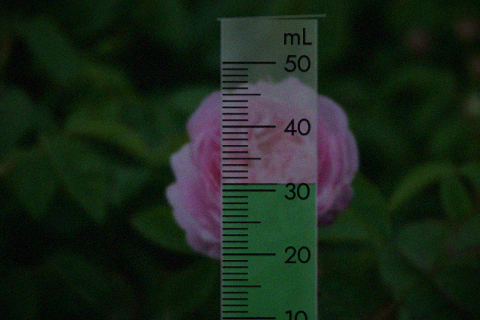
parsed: mL 31
